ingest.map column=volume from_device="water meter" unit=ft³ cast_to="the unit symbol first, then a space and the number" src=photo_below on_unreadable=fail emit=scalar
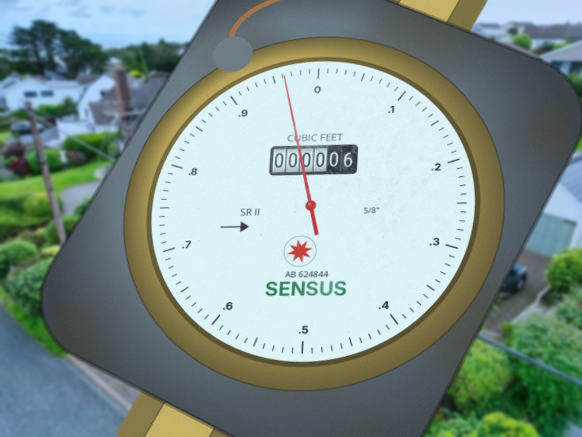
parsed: ft³ 5.96
